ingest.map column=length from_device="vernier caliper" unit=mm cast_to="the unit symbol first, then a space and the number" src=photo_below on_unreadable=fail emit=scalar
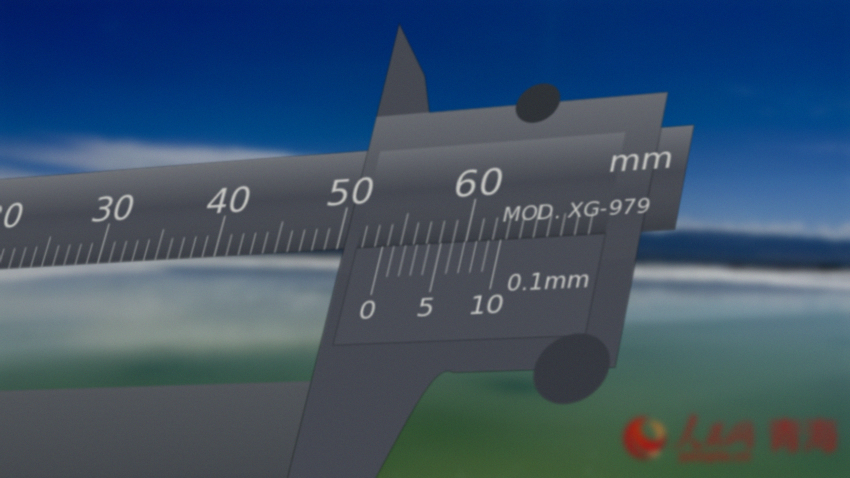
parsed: mm 53.6
